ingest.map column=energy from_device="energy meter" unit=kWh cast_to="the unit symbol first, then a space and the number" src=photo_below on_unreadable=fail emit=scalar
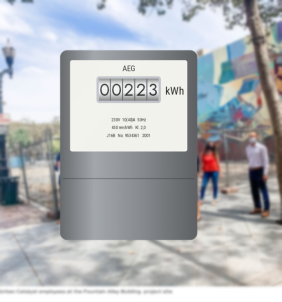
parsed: kWh 223
